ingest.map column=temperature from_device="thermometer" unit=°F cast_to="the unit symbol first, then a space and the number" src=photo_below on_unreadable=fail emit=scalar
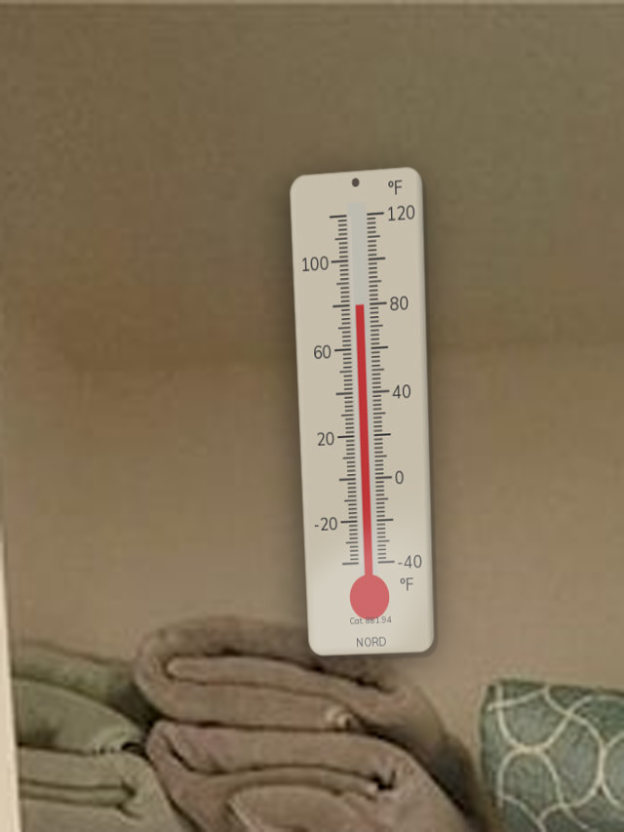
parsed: °F 80
